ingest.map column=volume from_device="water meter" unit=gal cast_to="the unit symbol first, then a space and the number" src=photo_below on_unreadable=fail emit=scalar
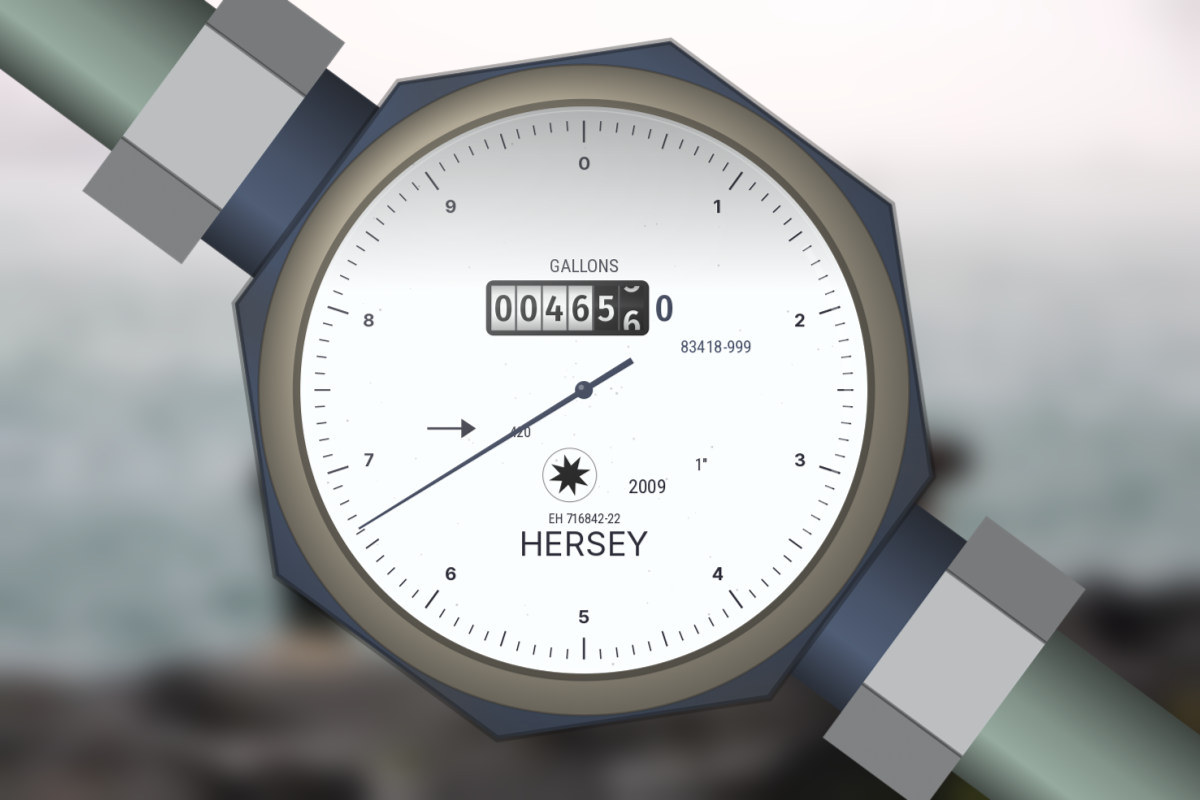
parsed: gal 46556.6
